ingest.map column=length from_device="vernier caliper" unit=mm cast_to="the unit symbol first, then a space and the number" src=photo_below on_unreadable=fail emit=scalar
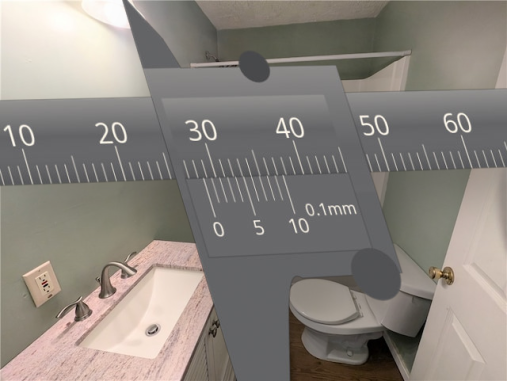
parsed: mm 28.6
